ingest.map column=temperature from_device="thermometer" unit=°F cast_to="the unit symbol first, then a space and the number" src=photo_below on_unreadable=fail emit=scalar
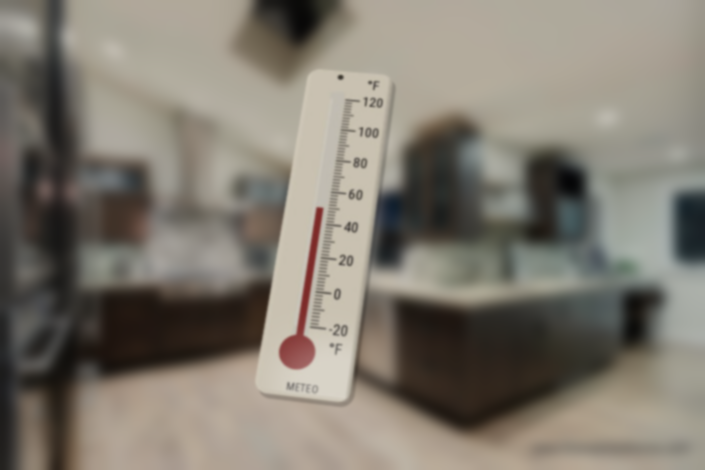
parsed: °F 50
